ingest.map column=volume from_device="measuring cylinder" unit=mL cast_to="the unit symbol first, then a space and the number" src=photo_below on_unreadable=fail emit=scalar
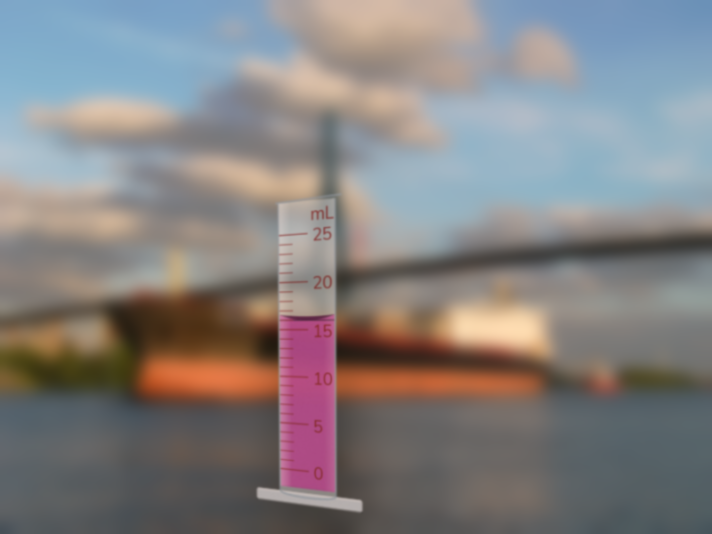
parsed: mL 16
